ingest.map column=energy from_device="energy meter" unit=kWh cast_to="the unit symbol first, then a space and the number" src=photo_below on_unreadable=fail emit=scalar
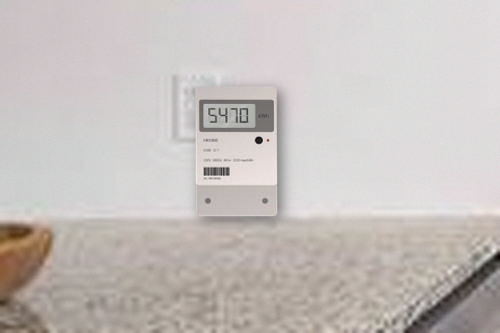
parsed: kWh 5470
